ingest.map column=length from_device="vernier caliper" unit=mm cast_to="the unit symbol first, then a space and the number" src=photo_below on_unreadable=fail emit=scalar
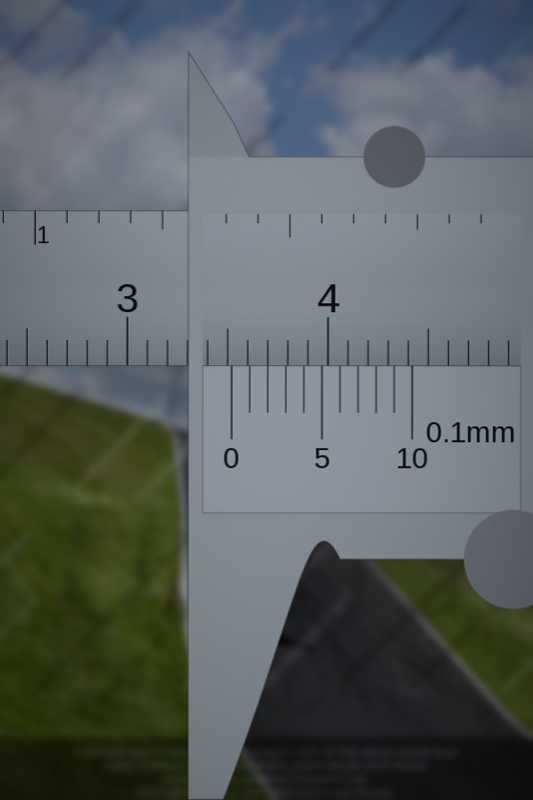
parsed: mm 35.2
